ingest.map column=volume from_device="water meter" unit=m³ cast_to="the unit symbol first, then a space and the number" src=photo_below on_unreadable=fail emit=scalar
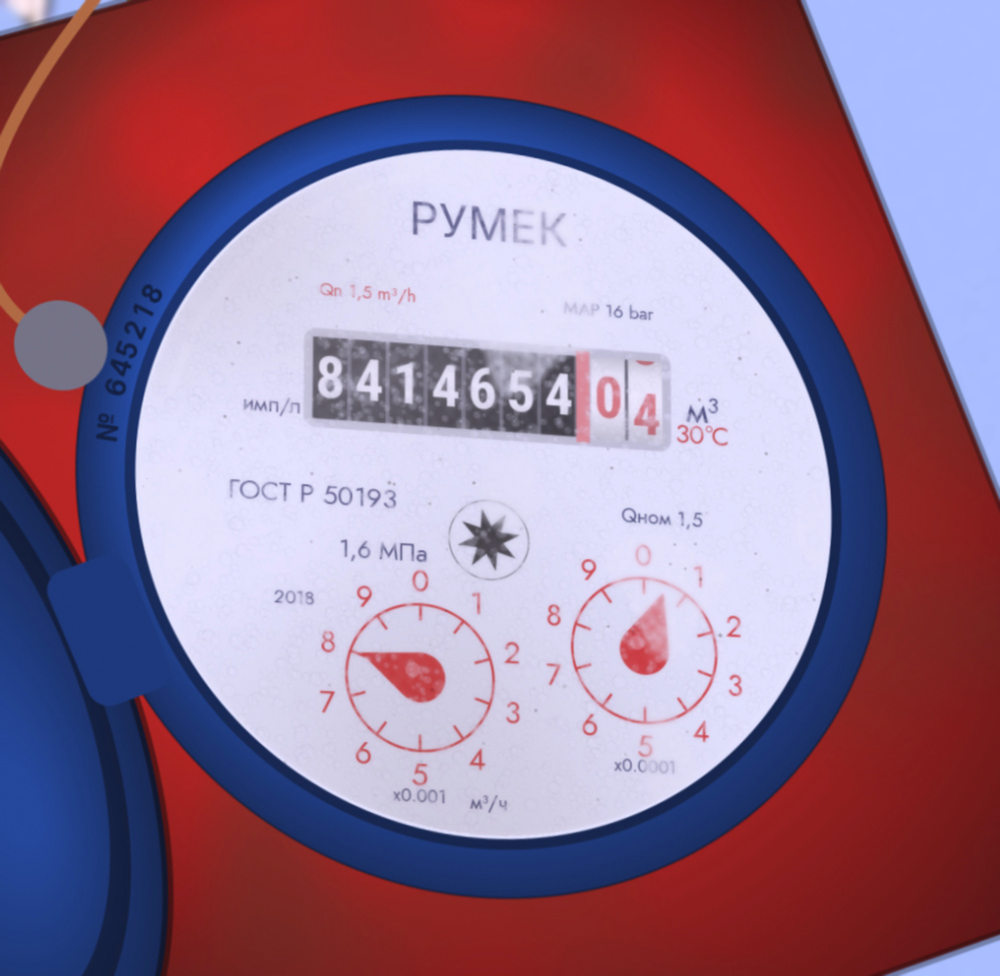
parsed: m³ 8414654.0380
